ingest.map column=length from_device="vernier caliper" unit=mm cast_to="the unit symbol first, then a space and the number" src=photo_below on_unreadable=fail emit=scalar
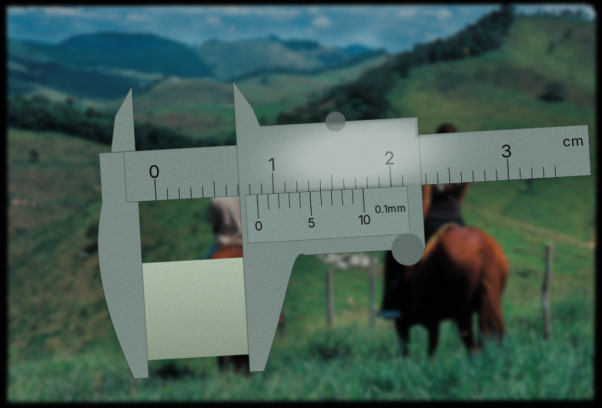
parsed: mm 8.6
